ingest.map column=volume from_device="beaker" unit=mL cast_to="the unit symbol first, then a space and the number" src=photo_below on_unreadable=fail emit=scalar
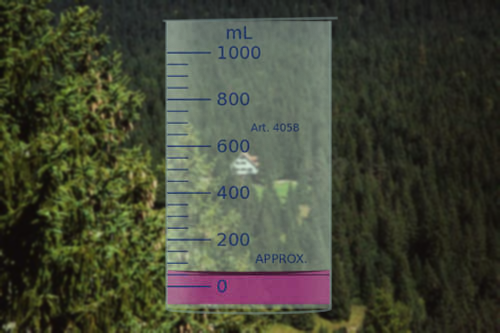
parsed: mL 50
